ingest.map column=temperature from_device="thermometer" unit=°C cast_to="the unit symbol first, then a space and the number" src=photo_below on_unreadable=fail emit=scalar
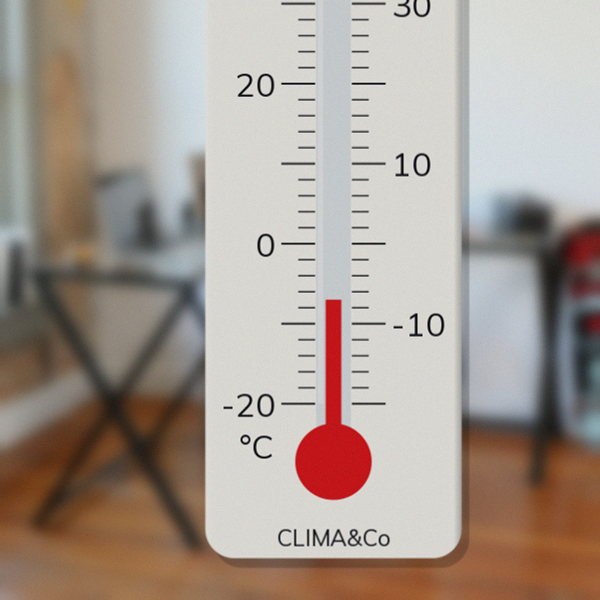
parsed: °C -7
